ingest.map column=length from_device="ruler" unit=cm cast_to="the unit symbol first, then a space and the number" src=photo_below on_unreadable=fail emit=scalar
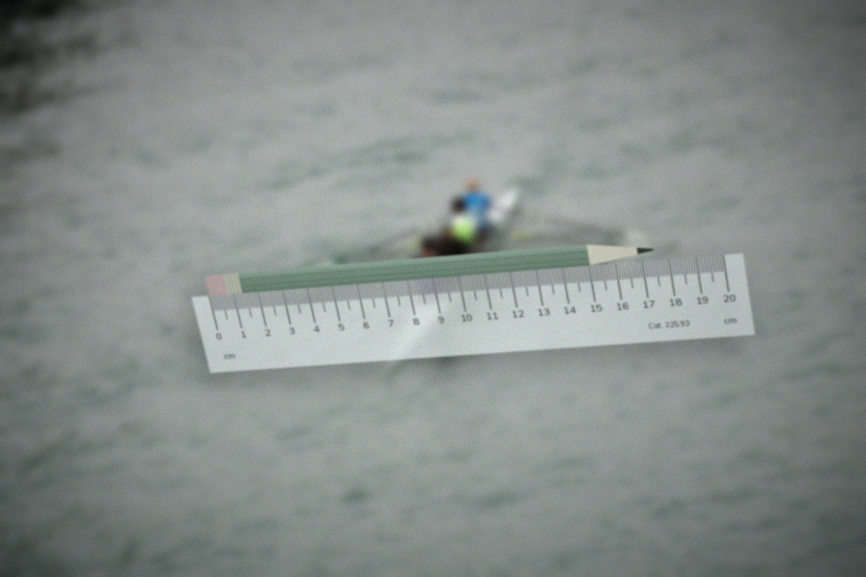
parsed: cm 17.5
